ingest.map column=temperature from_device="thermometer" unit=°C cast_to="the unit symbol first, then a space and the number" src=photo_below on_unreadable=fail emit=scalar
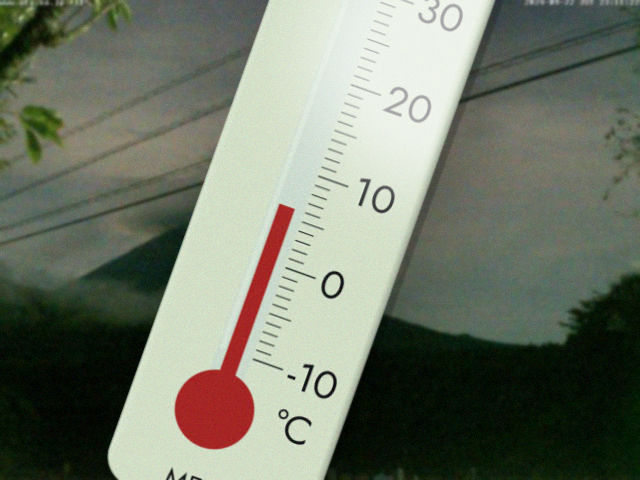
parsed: °C 6
